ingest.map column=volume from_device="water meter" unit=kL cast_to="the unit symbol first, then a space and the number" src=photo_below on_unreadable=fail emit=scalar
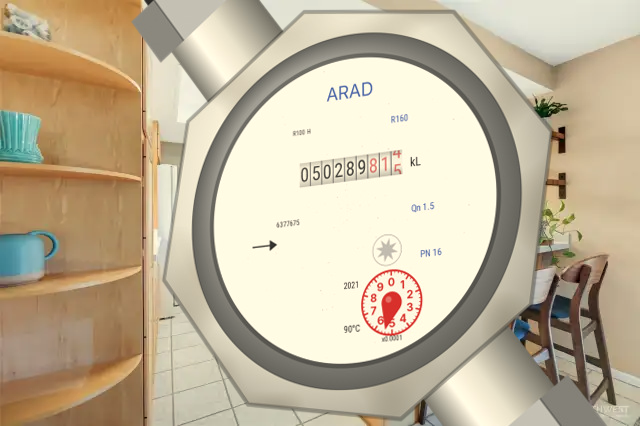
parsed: kL 50289.8145
